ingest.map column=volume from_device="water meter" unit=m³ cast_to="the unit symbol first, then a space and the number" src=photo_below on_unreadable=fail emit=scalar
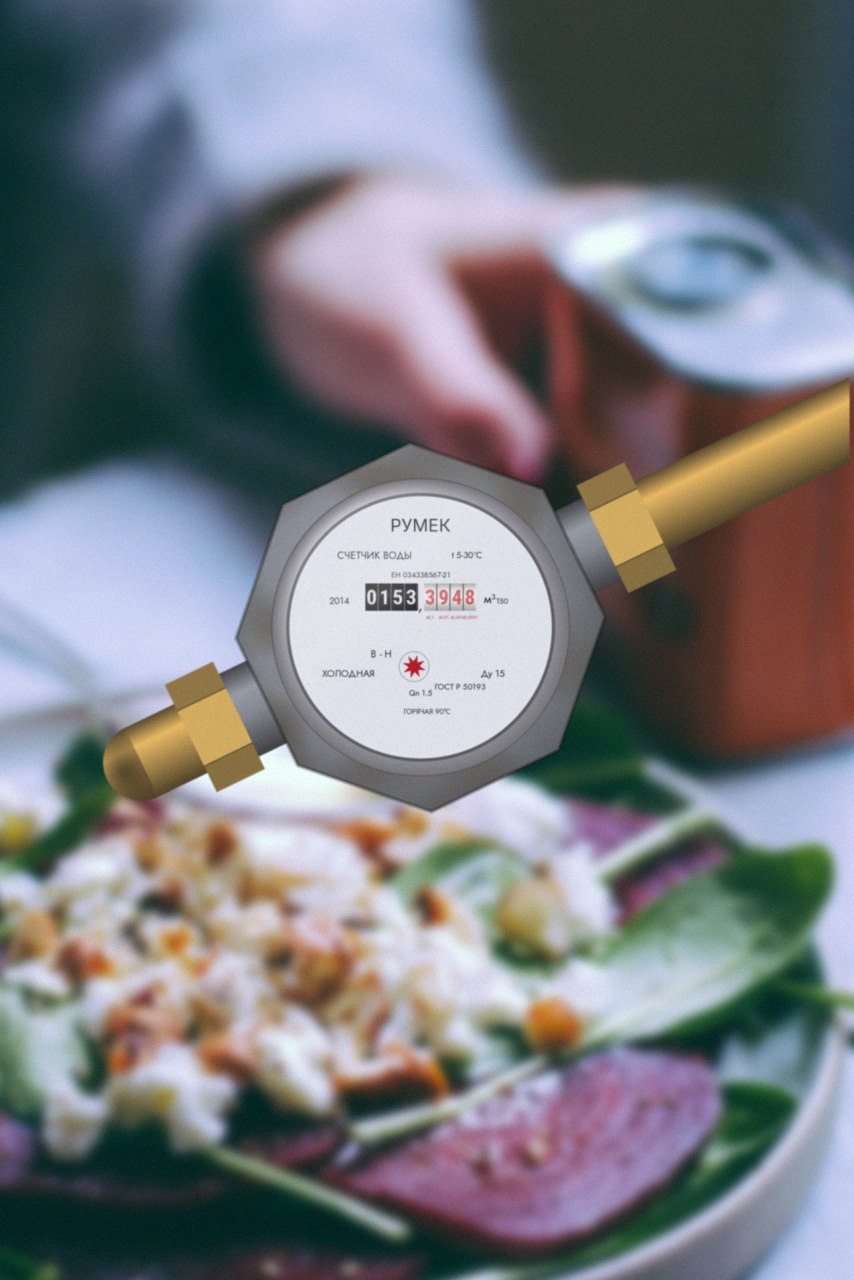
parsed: m³ 153.3948
